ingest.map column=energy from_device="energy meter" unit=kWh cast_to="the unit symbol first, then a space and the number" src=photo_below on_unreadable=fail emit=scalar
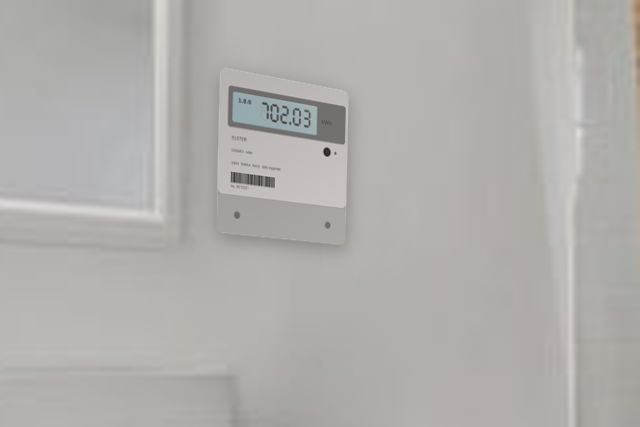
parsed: kWh 702.03
